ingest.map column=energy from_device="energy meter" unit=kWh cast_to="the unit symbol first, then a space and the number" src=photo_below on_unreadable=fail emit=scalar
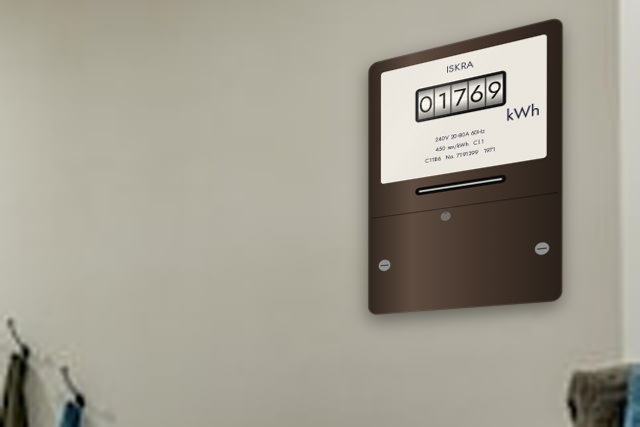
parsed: kWh 1769
